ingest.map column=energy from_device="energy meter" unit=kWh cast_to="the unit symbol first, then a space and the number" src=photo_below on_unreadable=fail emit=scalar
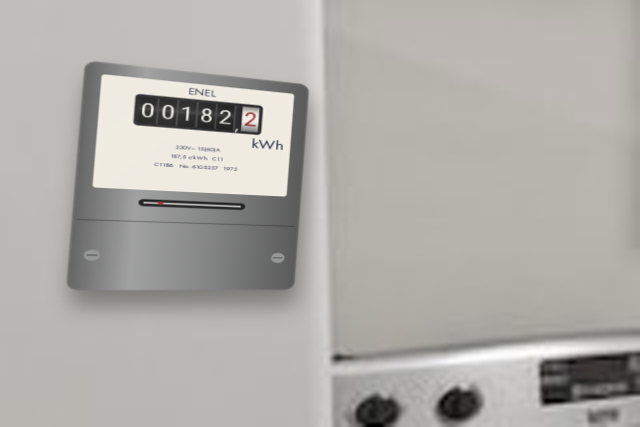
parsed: kWh 182.2
